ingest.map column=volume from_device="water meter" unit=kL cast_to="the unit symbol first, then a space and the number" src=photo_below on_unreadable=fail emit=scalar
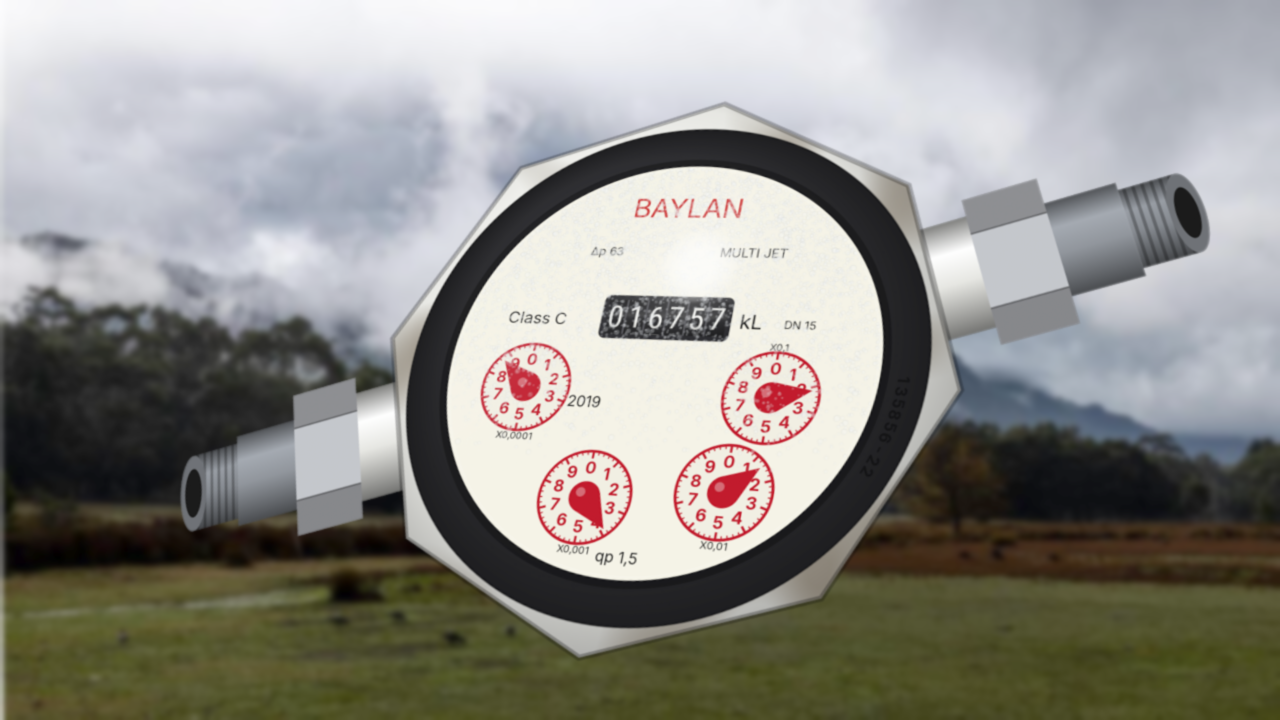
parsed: kL 16757.2138
